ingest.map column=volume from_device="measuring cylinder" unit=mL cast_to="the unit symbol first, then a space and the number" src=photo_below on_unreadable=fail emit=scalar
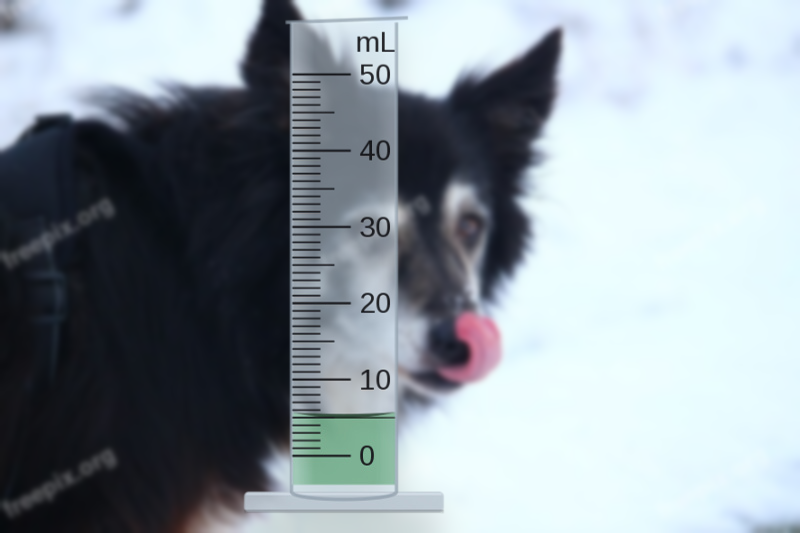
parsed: mL 5
